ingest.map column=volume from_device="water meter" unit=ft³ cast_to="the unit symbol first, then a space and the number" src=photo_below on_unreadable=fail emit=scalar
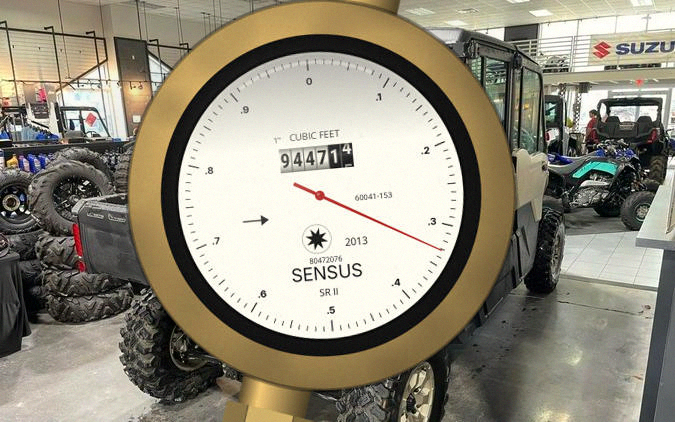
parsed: ft³ 944714.33
